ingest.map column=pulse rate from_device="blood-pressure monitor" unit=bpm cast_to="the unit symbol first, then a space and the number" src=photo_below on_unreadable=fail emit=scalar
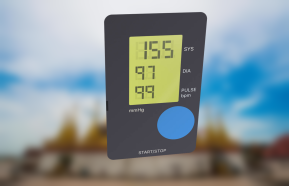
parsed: bpm 99
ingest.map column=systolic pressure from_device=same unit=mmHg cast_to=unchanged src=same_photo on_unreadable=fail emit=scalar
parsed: mmHg 155
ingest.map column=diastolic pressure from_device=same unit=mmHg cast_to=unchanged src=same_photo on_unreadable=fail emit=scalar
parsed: mmHg 97
